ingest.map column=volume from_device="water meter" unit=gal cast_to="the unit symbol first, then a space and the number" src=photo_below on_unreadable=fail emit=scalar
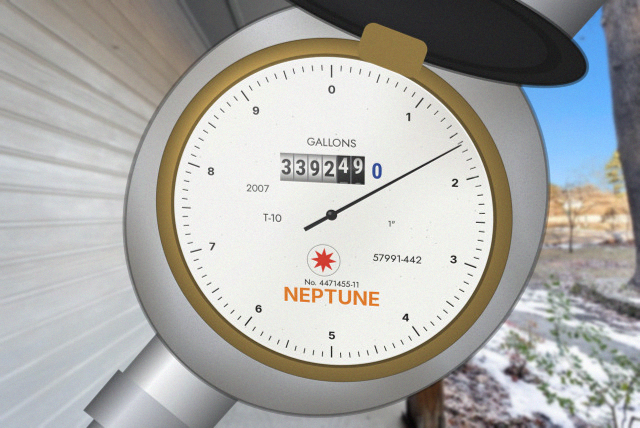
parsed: gal 3392491.6
